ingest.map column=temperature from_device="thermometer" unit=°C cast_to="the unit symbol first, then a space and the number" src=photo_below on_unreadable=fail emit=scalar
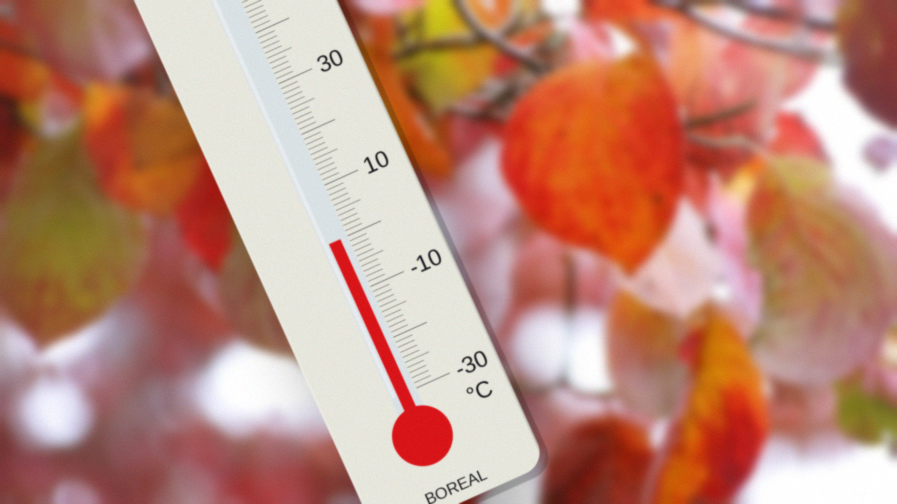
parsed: °C 0
